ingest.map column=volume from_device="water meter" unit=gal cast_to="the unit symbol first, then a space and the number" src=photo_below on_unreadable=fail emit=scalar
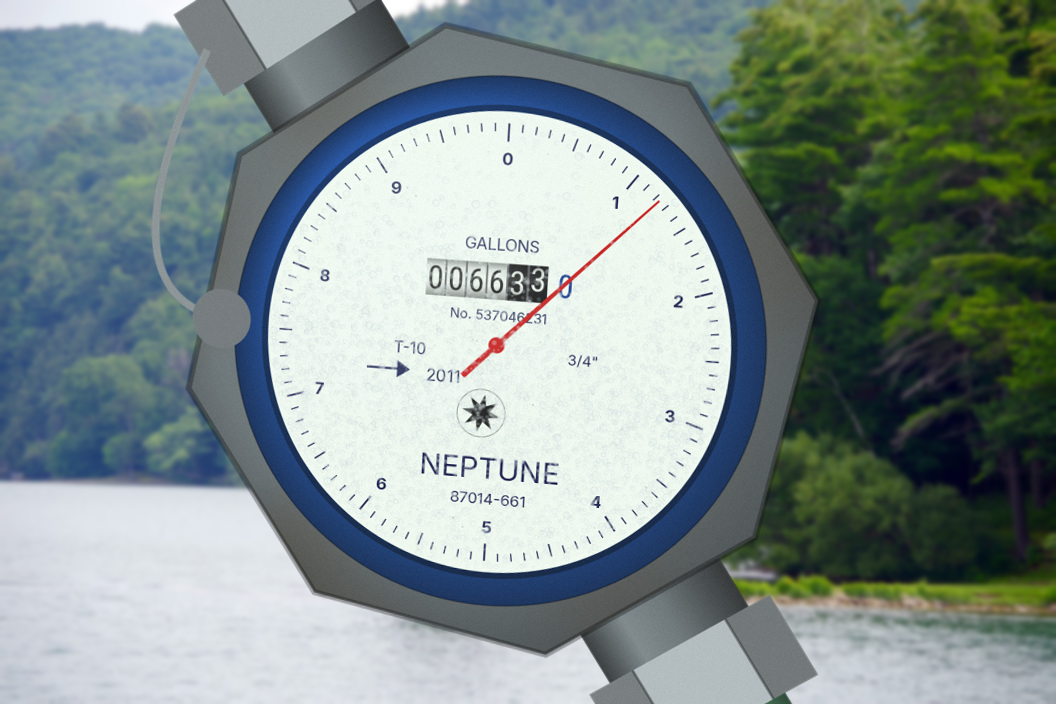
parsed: gal 66331.2
